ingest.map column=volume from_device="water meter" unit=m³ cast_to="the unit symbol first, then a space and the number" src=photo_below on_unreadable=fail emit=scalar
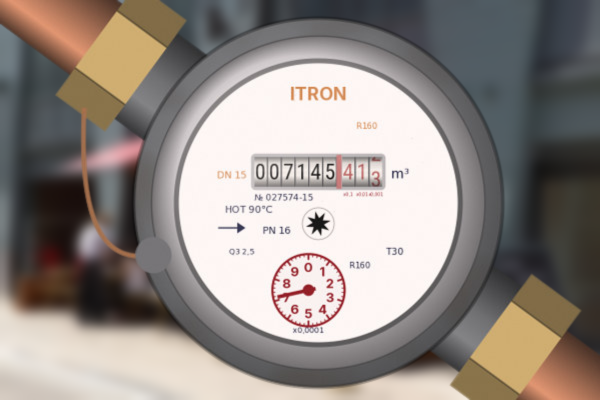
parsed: m³ 7145.4127
